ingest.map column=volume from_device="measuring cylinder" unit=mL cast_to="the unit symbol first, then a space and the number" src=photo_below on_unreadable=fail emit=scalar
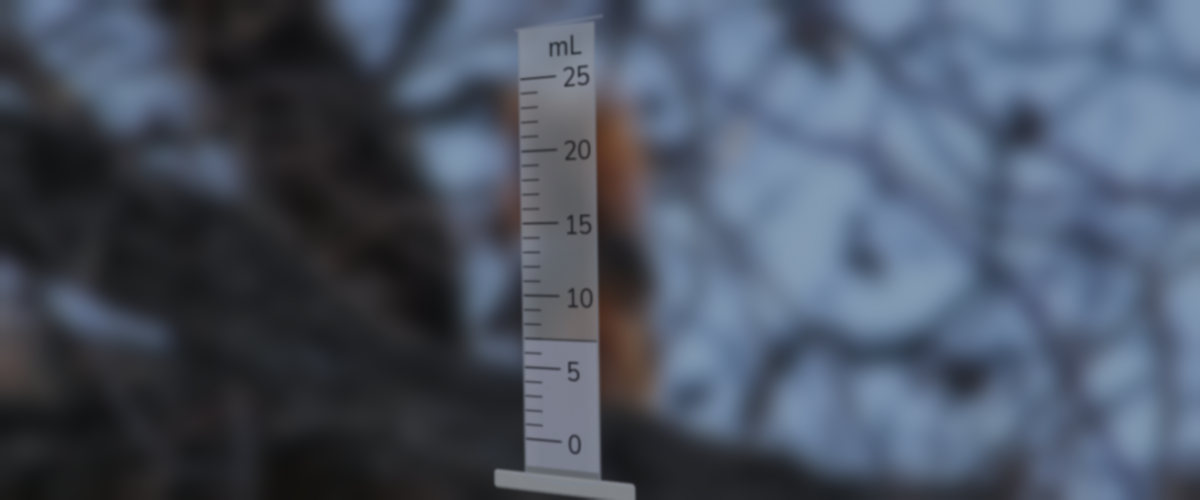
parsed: mL 7
